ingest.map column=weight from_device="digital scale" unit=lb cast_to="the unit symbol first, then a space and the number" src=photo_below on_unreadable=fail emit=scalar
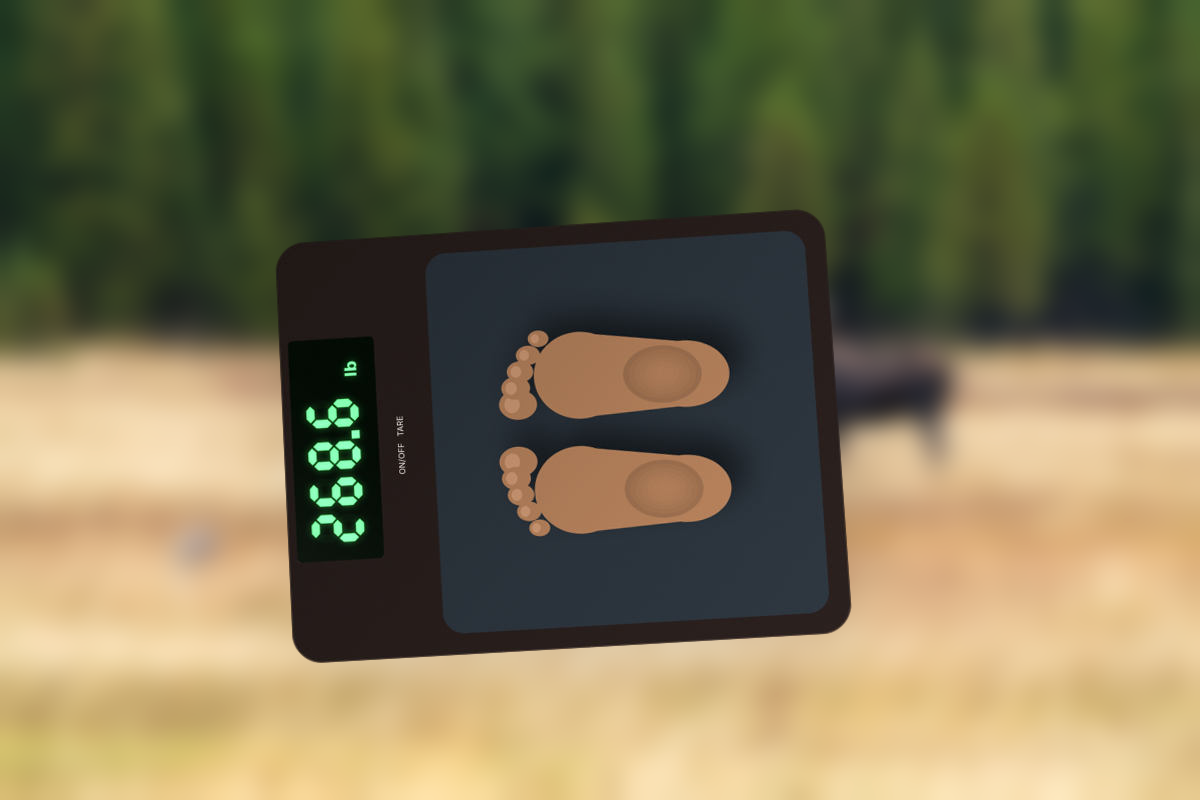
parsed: lb 268.6
